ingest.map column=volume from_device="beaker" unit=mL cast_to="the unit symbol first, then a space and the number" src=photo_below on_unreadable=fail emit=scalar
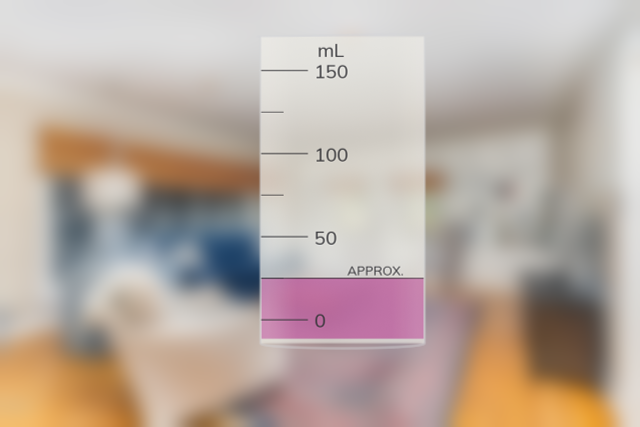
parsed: mL 25
